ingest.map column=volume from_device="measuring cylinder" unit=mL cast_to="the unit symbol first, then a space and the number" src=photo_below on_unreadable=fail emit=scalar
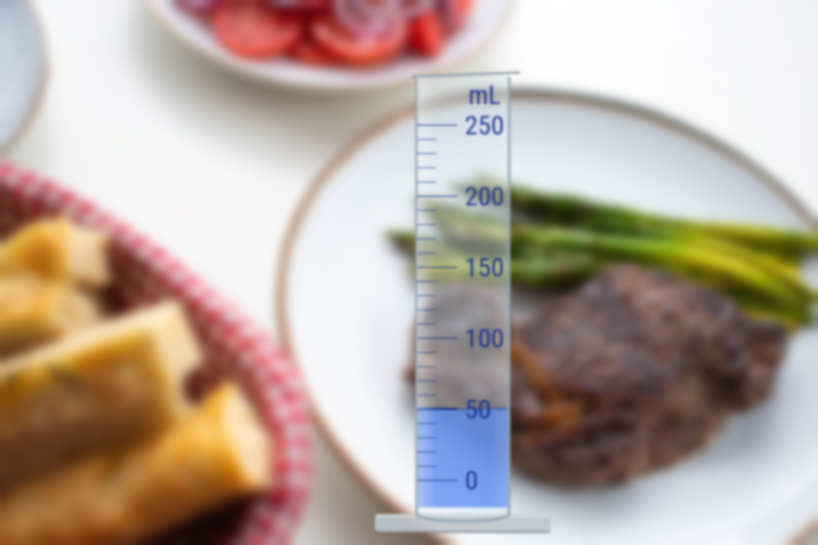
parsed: mL 50
